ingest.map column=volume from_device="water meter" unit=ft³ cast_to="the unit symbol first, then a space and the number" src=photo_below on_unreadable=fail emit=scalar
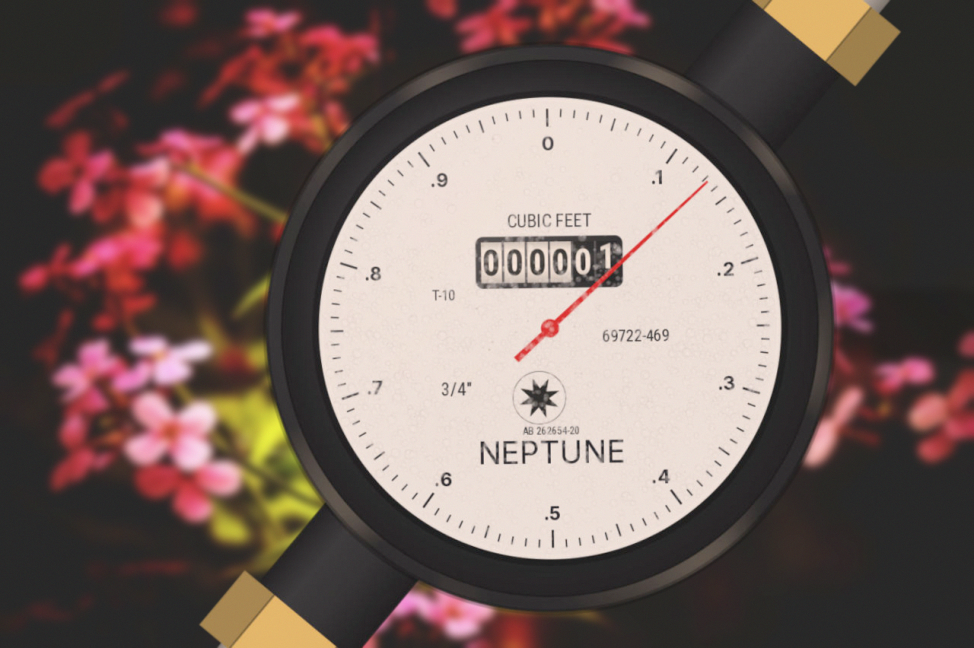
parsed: ft³ 1.13
